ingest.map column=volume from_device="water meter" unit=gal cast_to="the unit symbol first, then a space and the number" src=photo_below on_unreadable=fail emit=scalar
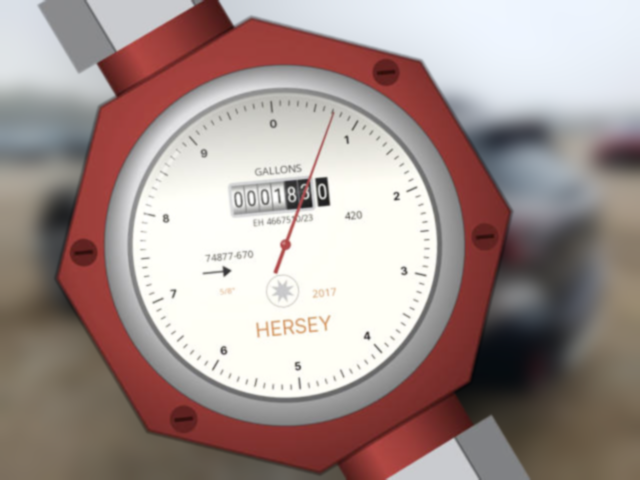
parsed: gal 1830.7
